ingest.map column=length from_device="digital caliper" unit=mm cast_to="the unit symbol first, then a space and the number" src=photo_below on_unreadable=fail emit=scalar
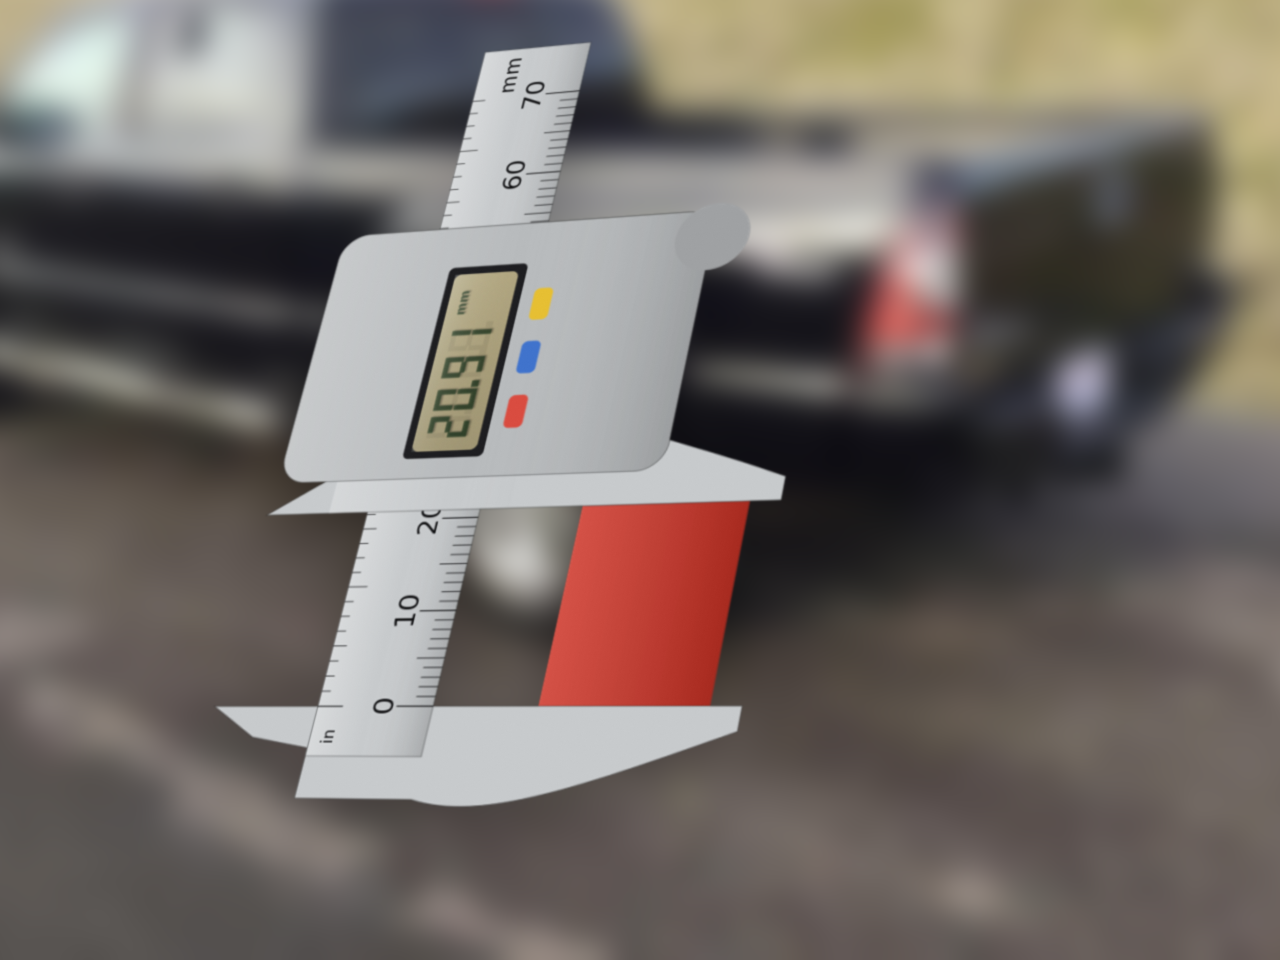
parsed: mm 20.91
